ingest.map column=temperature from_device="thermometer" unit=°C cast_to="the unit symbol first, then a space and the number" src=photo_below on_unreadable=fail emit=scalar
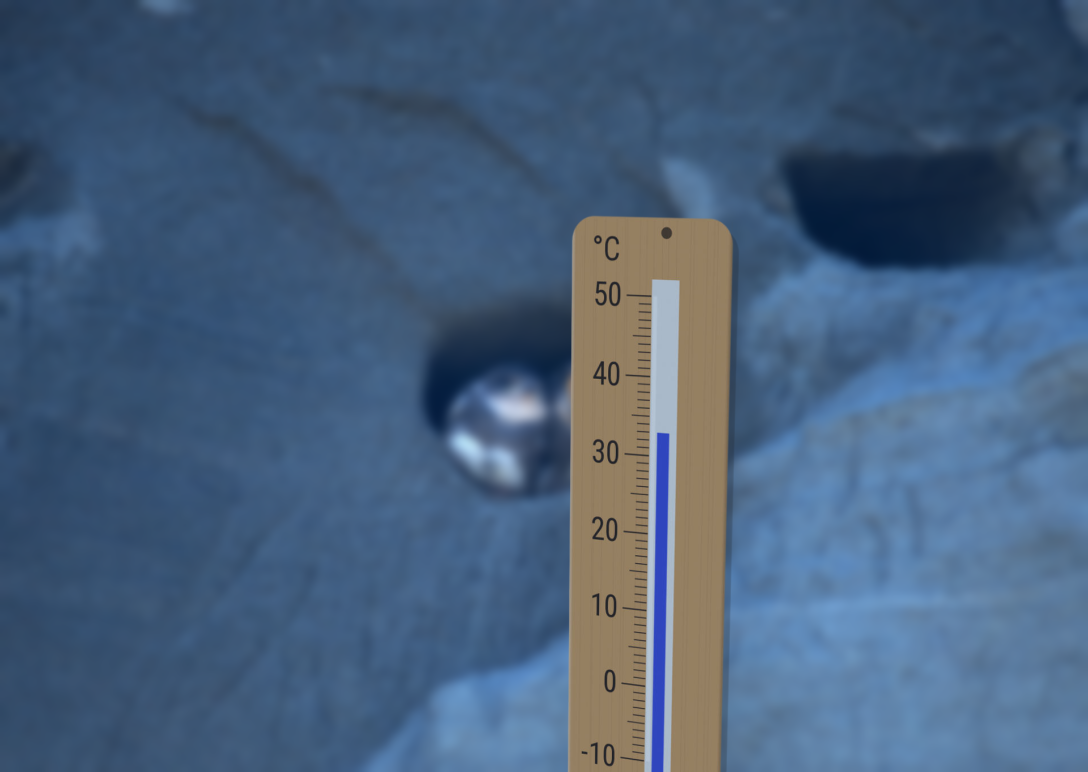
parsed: °C 33
